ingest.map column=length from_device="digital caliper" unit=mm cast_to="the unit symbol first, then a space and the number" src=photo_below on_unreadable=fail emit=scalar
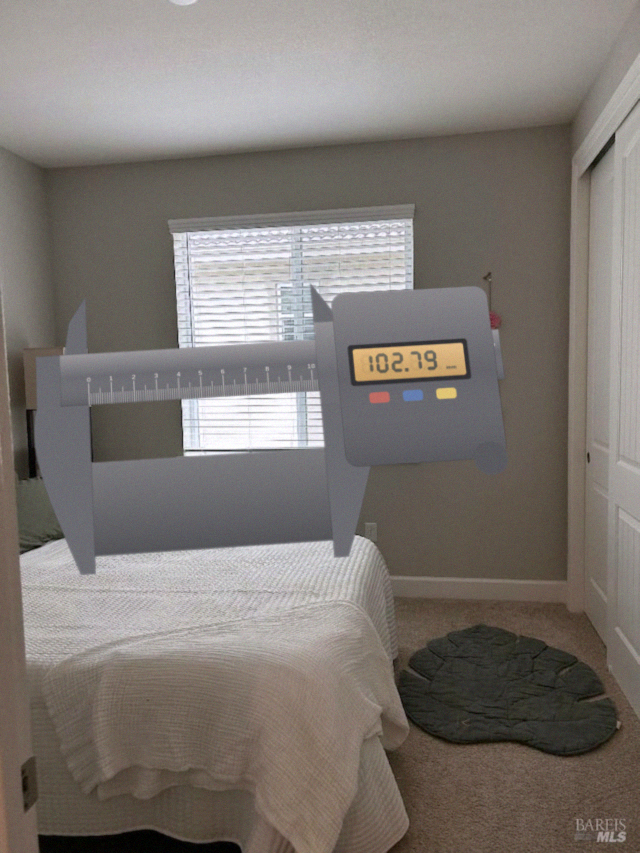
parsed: mm 102.79
